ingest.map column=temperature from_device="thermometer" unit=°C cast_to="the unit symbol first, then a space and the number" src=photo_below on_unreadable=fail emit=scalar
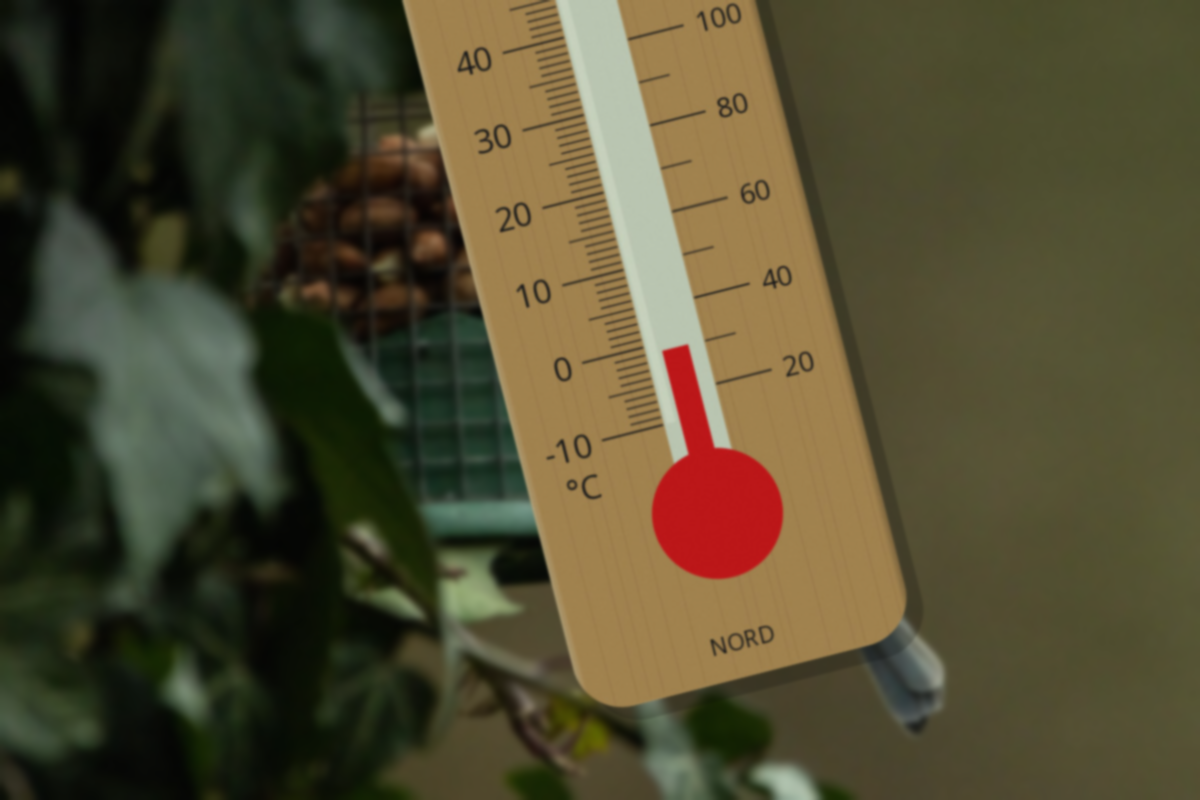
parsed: °C -1
